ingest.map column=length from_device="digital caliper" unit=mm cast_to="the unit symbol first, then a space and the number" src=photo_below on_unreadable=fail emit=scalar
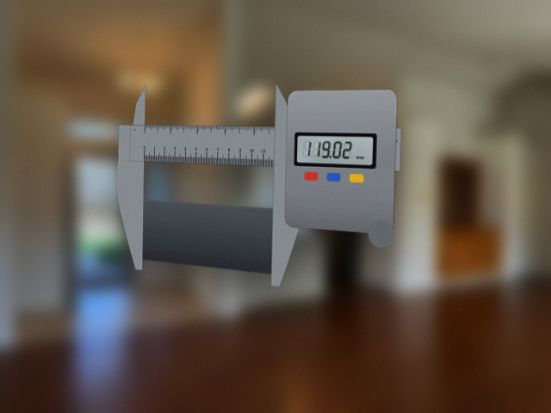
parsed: mm 119.02
